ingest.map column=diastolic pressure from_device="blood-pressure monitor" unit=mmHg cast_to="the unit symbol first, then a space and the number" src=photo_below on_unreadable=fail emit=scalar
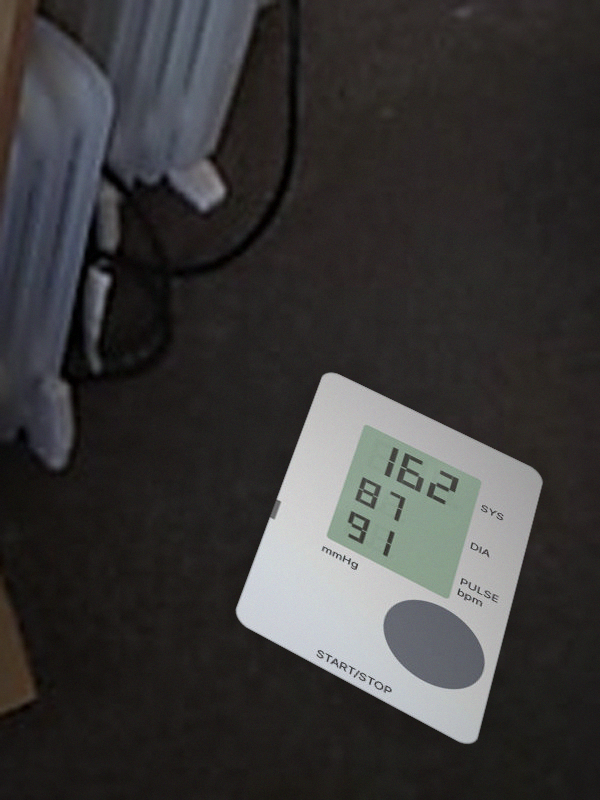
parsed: mmHg 87
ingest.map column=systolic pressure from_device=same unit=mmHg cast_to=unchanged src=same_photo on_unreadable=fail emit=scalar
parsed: mmHg 162
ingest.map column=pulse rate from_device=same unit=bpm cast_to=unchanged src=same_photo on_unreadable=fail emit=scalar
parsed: bpm 91
